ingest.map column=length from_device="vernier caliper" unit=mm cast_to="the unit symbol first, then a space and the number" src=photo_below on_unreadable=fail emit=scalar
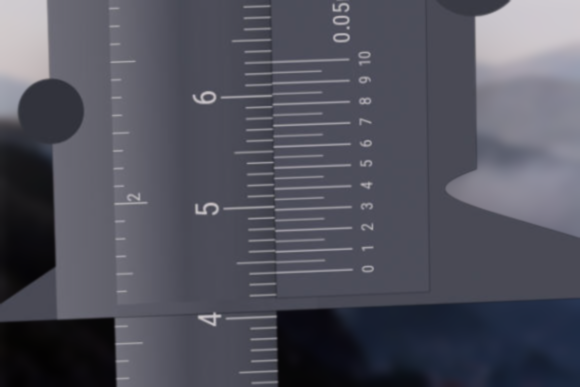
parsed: mm 44.0
